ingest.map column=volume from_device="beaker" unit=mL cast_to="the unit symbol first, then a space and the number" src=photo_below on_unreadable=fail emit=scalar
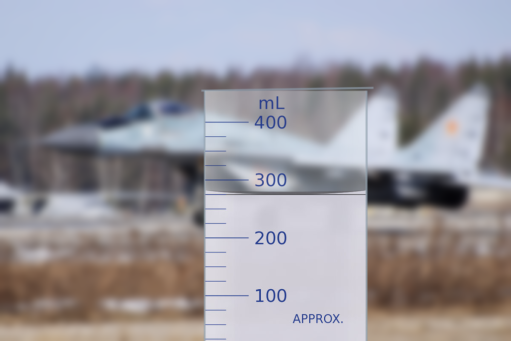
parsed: mL 275
